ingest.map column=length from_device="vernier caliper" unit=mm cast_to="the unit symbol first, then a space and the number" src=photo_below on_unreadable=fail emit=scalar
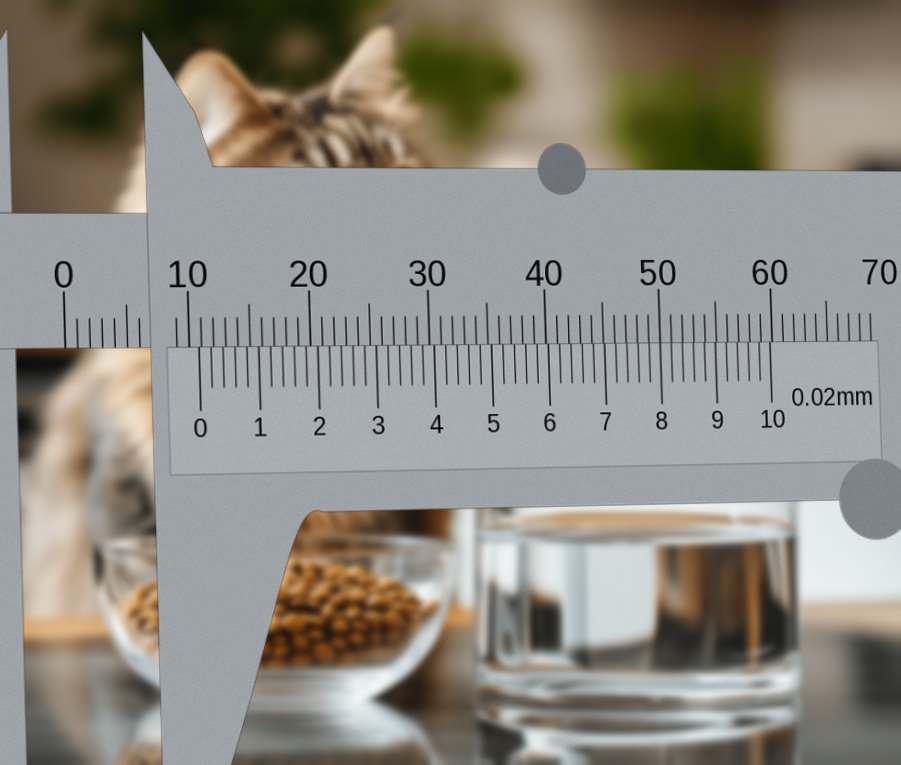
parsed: mm 10.8
